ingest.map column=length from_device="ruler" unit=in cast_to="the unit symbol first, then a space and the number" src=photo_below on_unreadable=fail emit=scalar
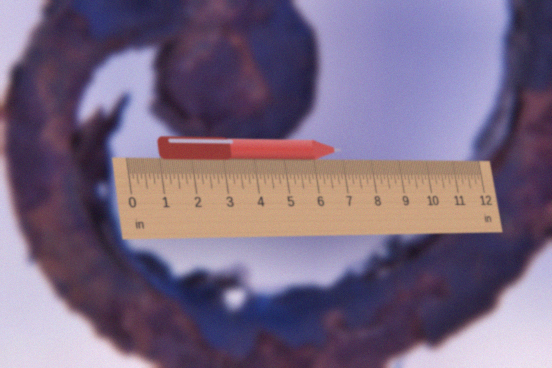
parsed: in 6
